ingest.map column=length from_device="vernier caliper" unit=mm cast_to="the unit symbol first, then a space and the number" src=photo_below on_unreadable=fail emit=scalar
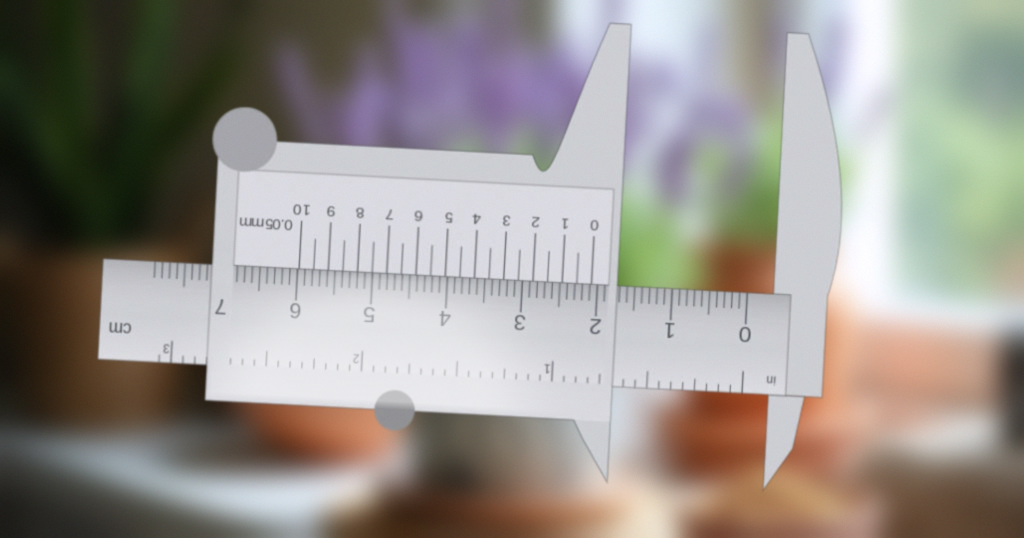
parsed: mm 20.8
